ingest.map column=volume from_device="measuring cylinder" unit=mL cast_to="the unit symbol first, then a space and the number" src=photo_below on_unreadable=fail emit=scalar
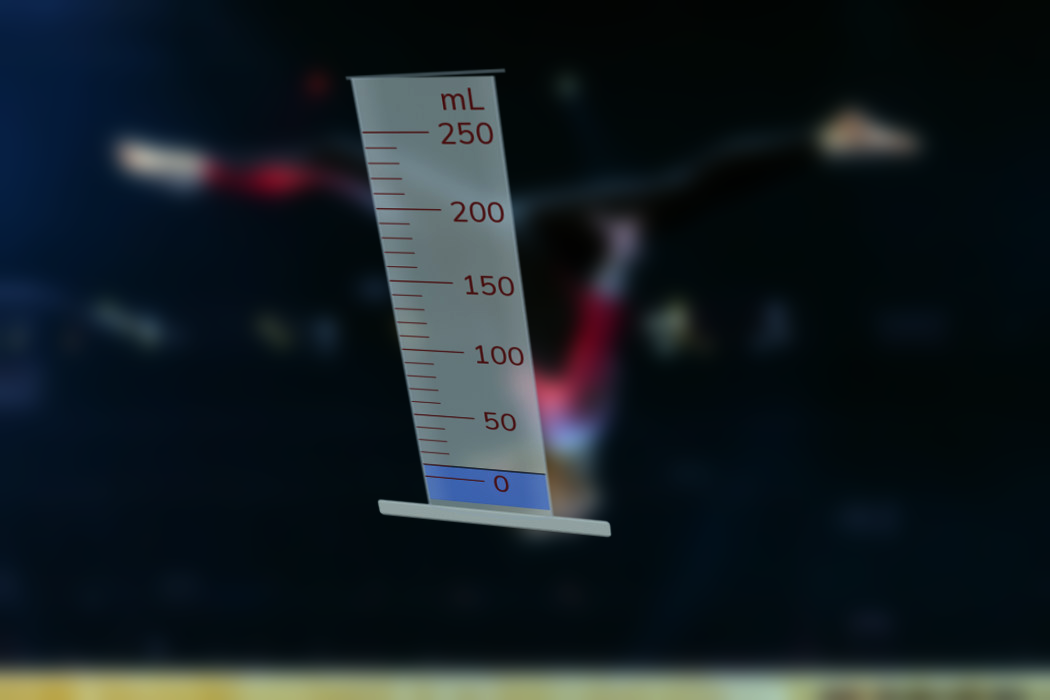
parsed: mL 10
